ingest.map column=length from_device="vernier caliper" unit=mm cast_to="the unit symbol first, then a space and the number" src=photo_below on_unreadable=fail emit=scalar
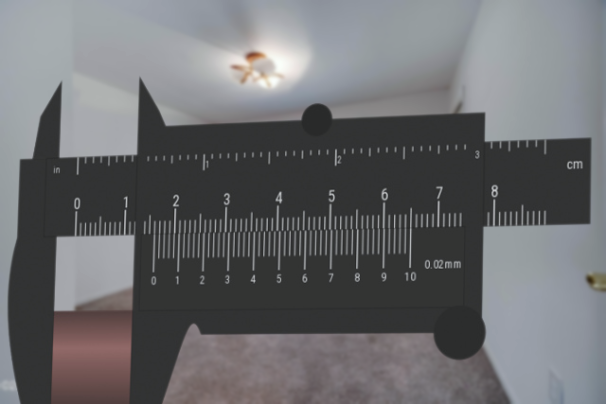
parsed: mm 16.0
